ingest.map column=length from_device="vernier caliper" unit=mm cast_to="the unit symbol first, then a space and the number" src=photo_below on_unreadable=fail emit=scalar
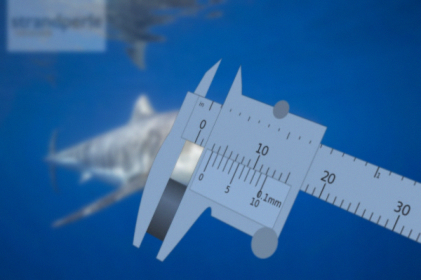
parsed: mm 3.2
